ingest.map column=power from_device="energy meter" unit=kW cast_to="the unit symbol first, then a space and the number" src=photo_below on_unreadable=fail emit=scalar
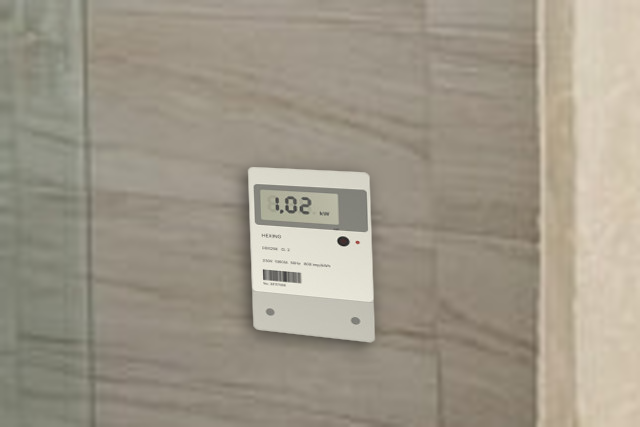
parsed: kW 1.02
